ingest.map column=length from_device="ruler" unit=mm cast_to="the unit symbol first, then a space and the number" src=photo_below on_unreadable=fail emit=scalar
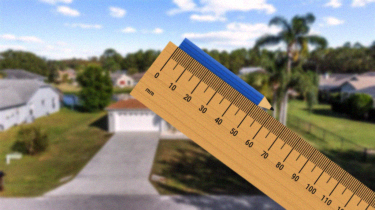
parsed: mm 60
